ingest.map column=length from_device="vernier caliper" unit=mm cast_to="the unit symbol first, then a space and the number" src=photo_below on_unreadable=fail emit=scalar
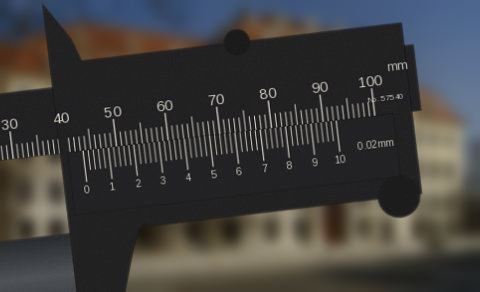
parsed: mm 43.5
